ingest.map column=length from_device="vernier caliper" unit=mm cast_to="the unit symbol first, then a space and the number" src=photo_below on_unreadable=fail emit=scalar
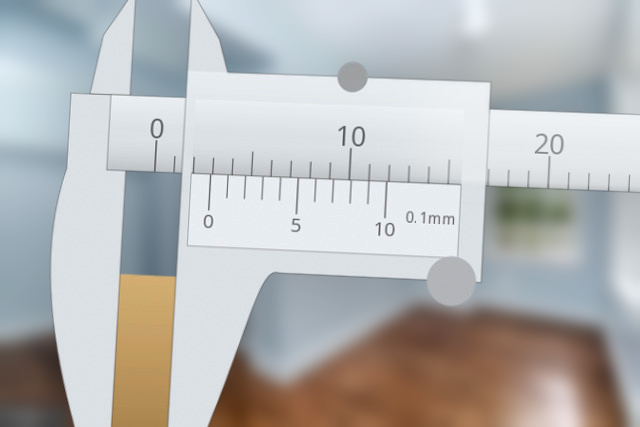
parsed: mm 2.9
